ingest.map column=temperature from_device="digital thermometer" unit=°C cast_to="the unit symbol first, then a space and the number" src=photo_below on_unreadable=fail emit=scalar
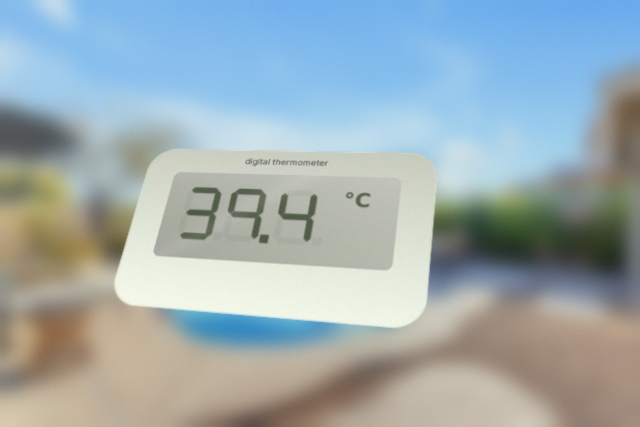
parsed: °C 39.4
